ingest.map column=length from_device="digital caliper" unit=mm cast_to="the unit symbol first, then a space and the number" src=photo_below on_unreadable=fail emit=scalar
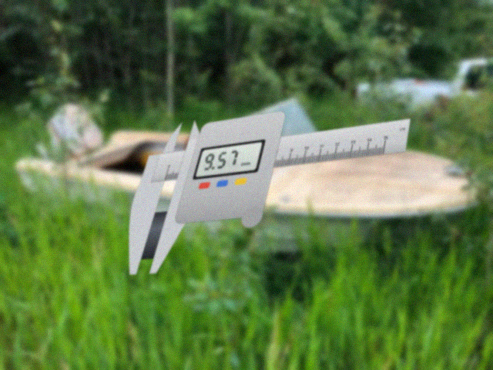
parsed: mm 9.57
